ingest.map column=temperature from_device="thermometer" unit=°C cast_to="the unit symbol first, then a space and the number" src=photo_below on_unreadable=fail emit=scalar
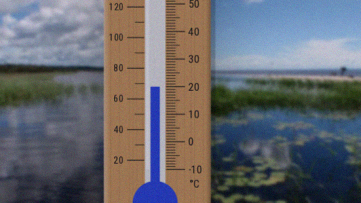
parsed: °C 20
